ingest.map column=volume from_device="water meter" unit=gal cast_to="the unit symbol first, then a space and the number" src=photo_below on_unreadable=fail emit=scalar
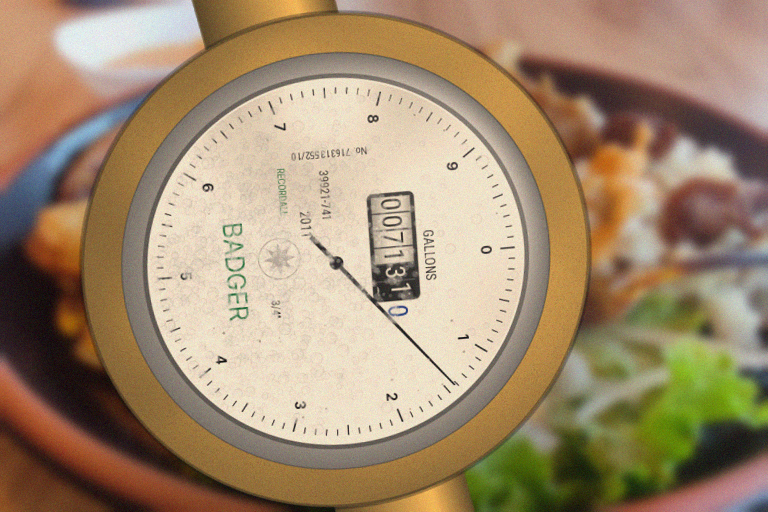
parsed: gal 71311.4
